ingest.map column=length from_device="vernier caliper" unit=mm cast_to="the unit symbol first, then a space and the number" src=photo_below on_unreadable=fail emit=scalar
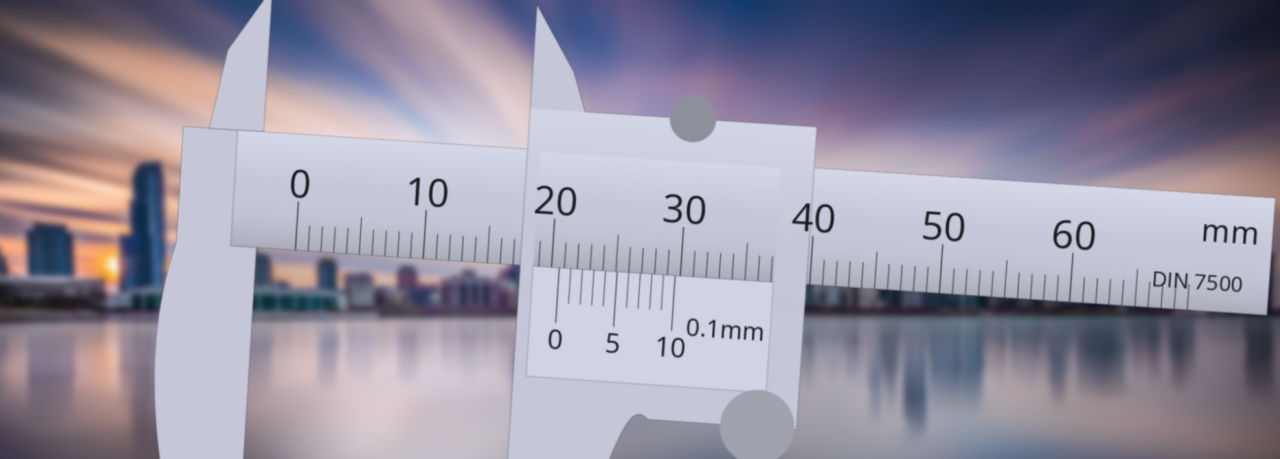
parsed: mm 20.6
